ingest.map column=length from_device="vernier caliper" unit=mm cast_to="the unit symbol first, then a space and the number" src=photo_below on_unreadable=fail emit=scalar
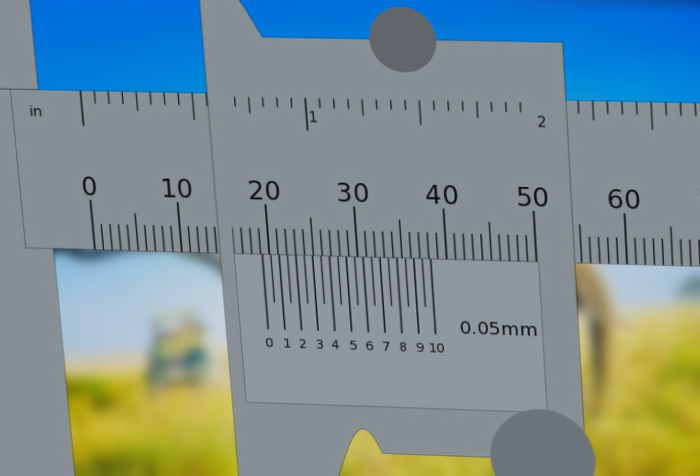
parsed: mm 19.2
